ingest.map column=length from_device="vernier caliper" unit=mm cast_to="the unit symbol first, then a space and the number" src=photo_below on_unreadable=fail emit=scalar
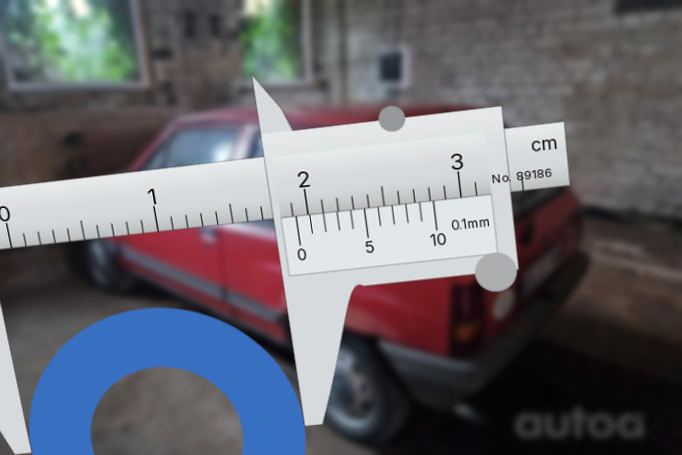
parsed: mm 19.2
